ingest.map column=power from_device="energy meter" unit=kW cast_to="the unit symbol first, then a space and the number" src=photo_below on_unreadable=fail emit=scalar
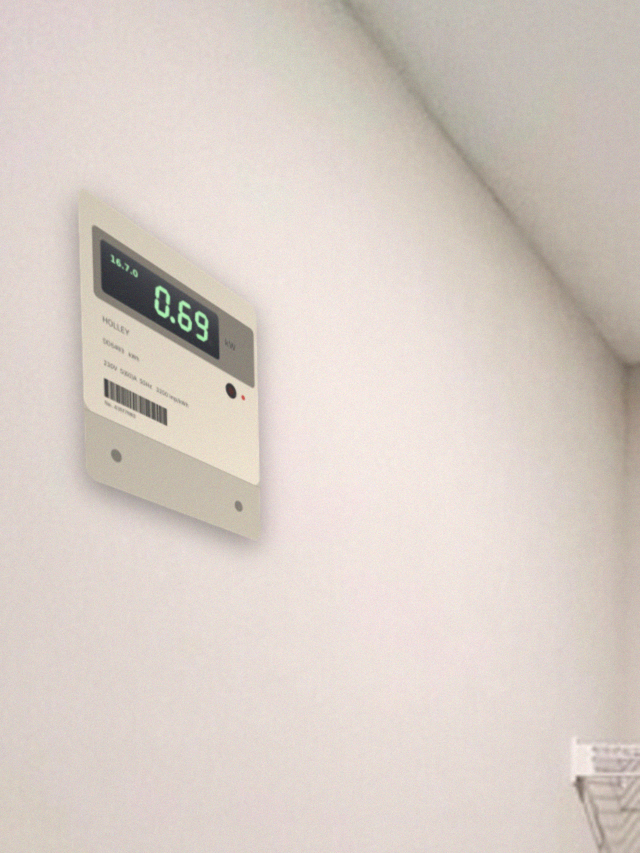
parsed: kW 0.69
